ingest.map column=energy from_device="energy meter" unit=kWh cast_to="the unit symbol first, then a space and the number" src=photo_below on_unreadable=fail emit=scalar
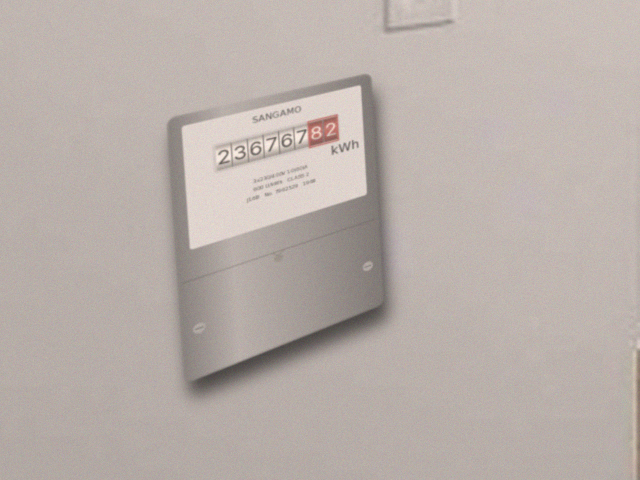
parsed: kWh 236767.82
